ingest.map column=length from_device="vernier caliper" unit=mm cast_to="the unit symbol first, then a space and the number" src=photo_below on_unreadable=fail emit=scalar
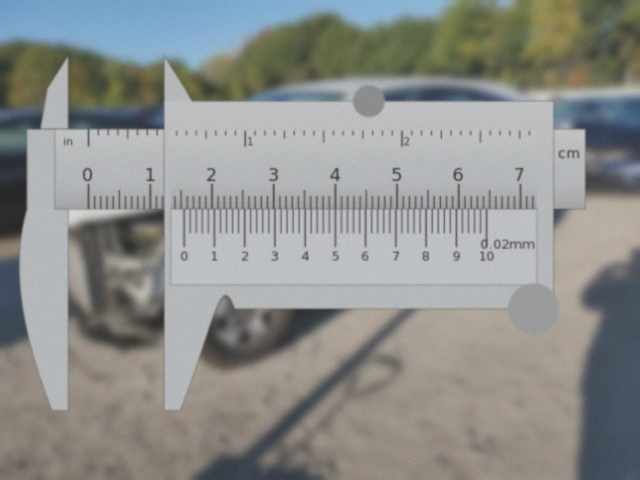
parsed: mm 15.5
